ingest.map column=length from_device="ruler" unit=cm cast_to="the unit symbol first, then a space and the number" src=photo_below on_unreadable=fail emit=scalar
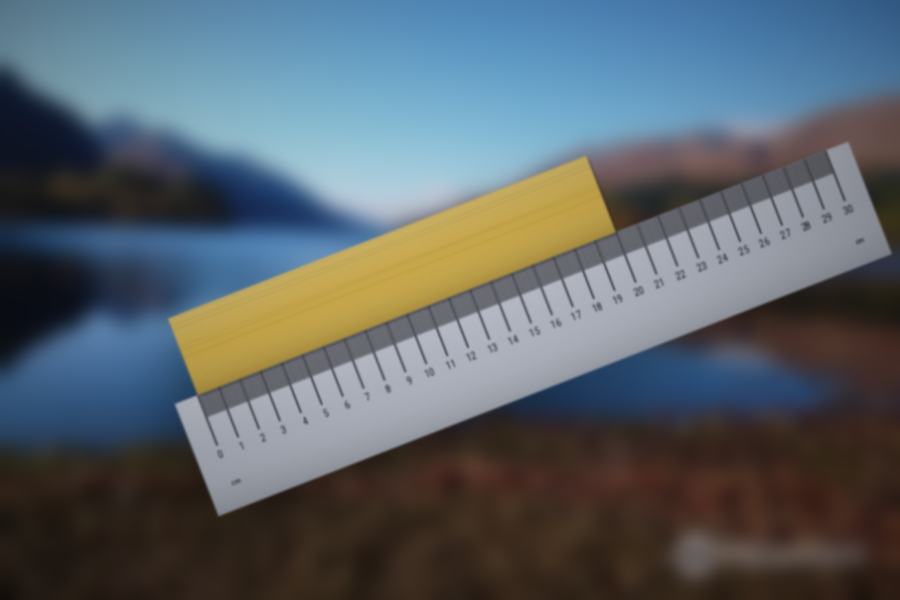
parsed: cm 20
